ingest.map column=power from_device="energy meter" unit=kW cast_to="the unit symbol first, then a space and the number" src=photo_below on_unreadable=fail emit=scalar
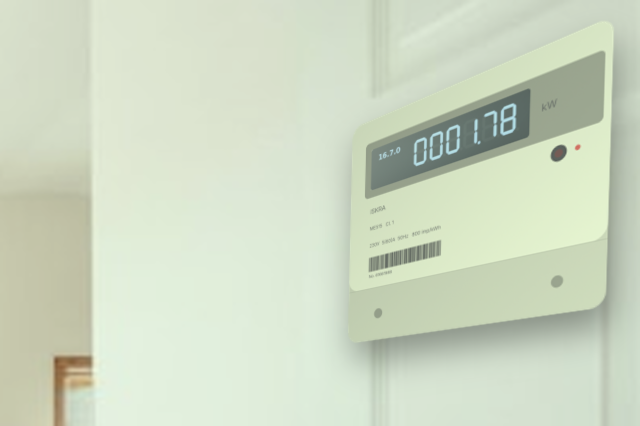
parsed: kW 1.78
